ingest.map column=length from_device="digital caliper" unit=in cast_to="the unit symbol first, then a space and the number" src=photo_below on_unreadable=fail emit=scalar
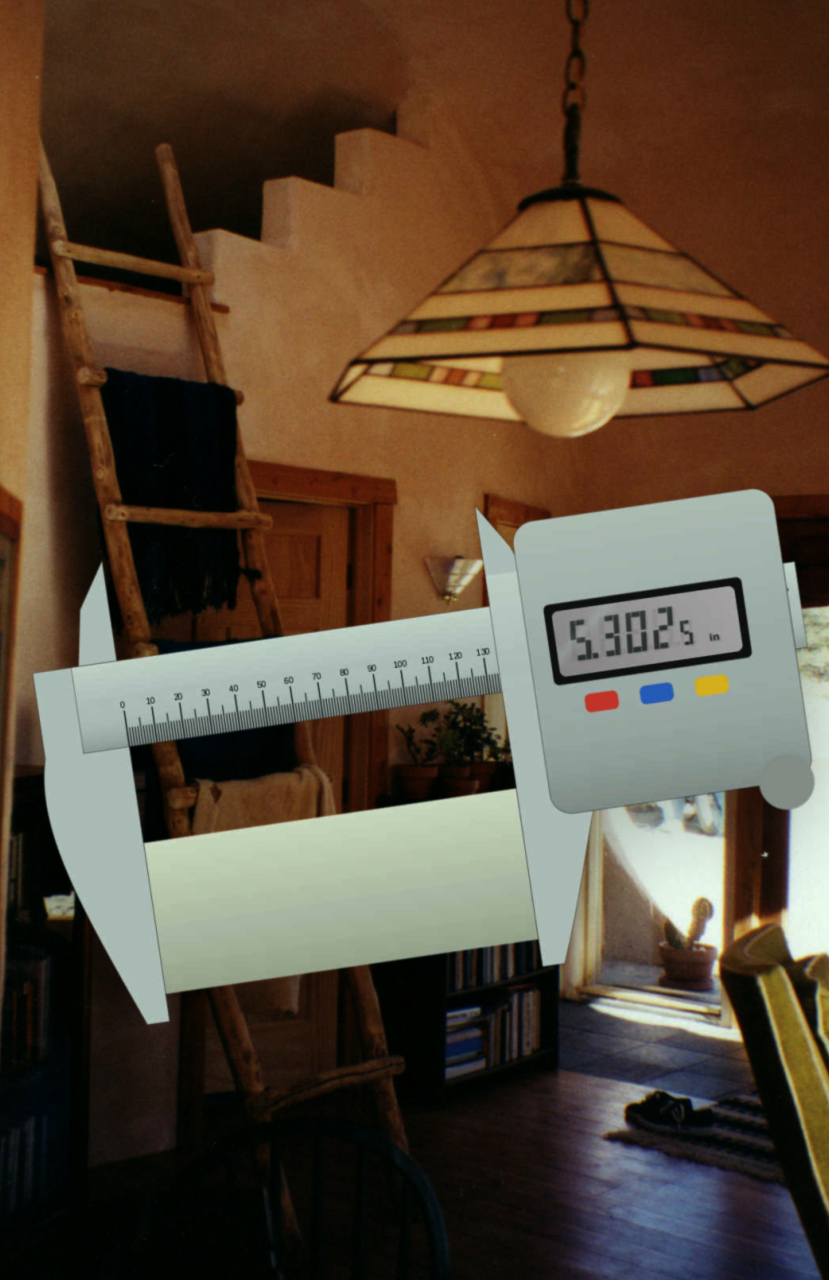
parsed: in 5.3025
